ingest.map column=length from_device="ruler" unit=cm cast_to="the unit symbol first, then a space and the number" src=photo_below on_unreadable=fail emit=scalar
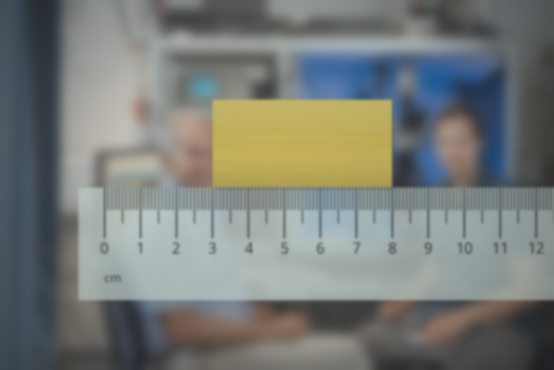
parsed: cm 5
